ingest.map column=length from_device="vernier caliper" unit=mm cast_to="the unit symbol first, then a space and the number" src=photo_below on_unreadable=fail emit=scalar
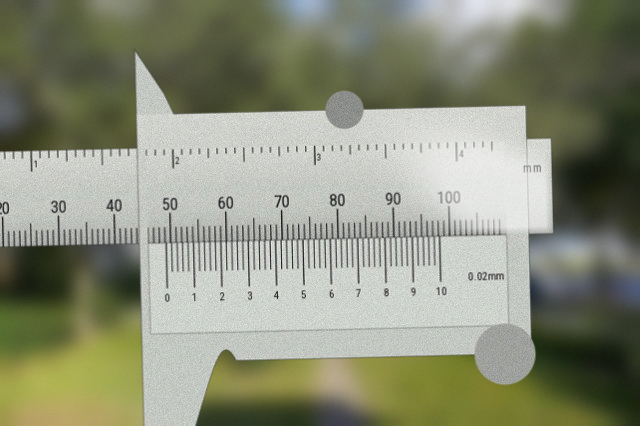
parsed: mm 49.2
